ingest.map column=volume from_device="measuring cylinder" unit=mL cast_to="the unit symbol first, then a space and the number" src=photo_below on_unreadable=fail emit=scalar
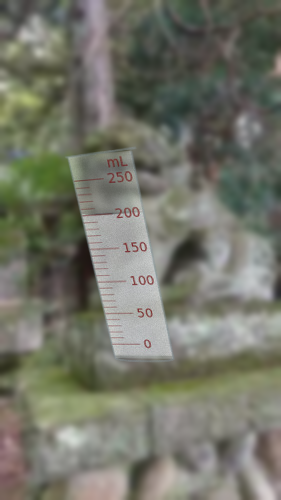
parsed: mL 200
